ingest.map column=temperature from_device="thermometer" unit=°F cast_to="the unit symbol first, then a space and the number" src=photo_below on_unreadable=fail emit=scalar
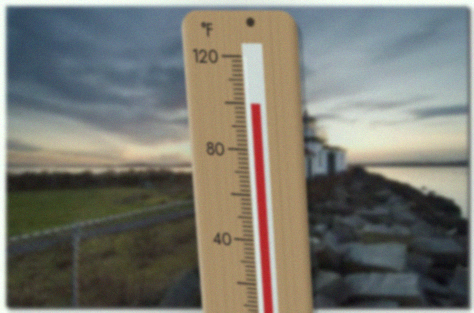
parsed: °F 100
